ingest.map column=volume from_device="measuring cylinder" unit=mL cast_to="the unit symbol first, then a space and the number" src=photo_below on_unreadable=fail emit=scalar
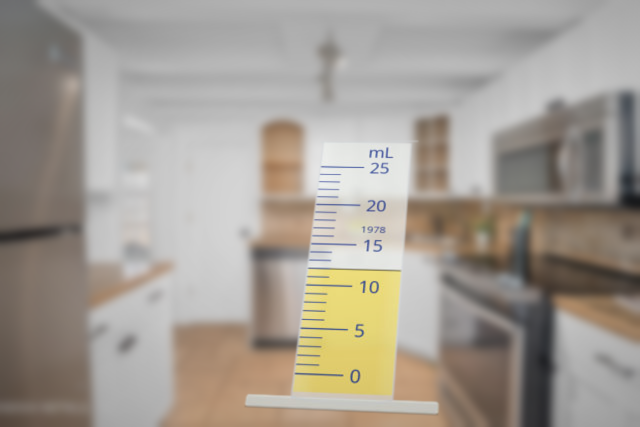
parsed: mL 12
